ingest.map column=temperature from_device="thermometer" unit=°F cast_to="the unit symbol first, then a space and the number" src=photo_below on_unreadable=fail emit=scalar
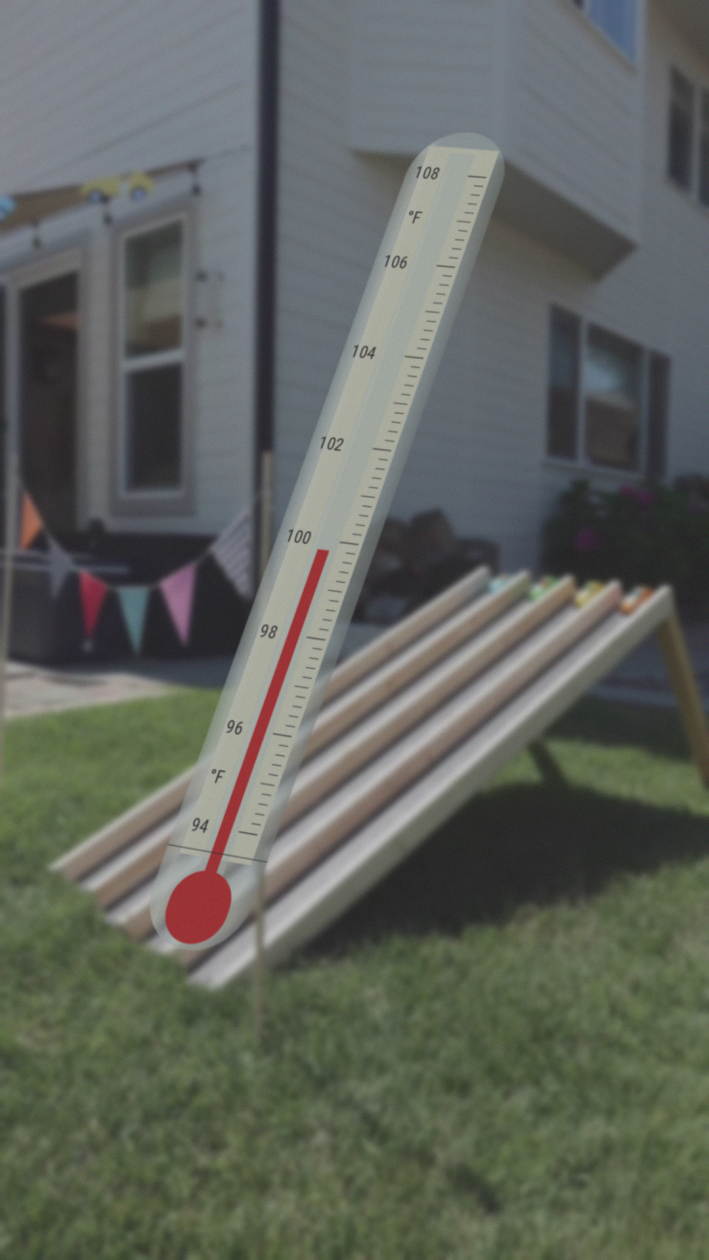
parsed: °F 99.8
